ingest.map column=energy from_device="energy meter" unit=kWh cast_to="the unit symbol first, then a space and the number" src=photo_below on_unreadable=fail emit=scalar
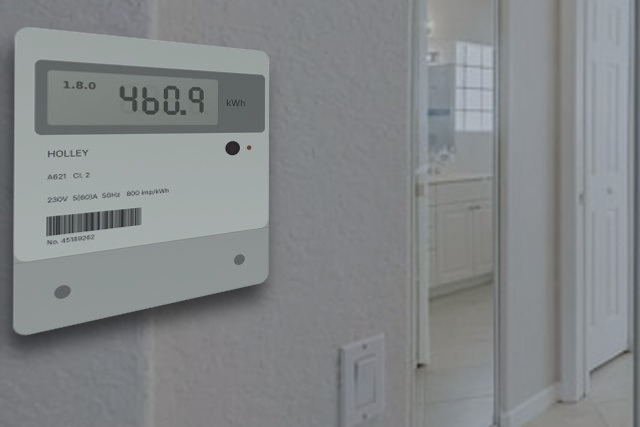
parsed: kWh 460.9
